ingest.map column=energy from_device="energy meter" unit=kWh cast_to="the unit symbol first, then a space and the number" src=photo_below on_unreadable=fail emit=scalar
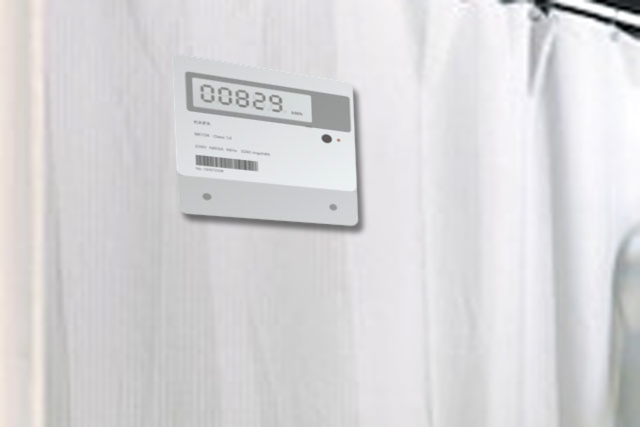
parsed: kWh 829
